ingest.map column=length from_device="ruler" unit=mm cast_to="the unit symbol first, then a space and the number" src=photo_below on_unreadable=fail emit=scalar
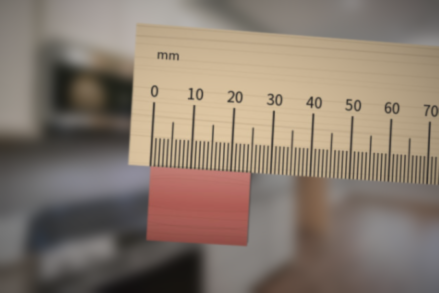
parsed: mm 25
